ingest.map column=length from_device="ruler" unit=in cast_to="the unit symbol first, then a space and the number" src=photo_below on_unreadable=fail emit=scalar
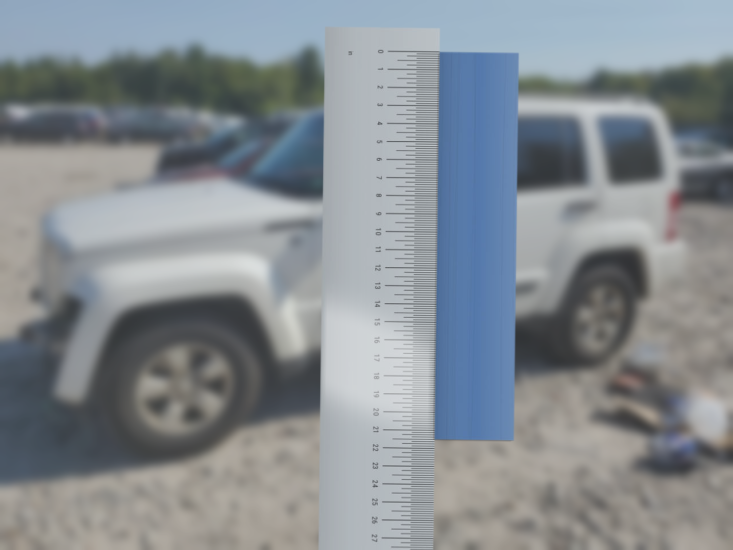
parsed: in 21.5
